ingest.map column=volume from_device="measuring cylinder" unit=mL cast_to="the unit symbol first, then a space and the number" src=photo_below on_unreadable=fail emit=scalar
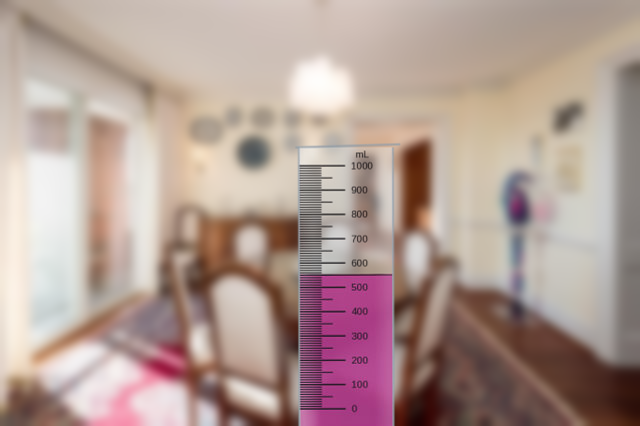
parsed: mL 550
